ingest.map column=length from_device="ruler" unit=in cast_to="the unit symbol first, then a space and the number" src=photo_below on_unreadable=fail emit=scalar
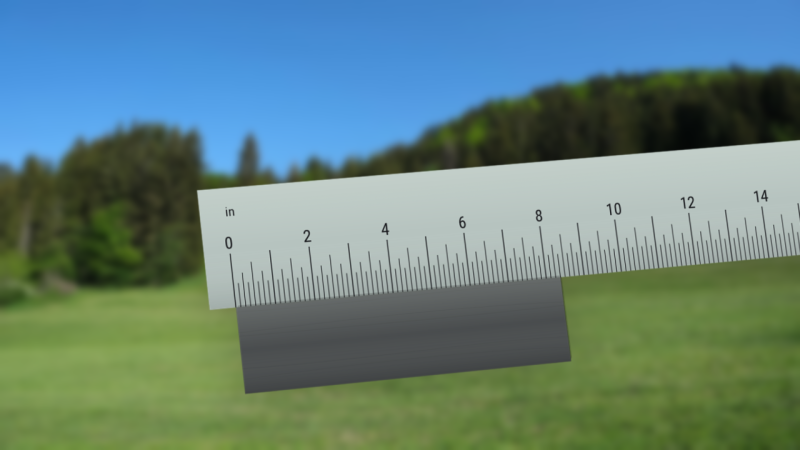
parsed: in 8.375
